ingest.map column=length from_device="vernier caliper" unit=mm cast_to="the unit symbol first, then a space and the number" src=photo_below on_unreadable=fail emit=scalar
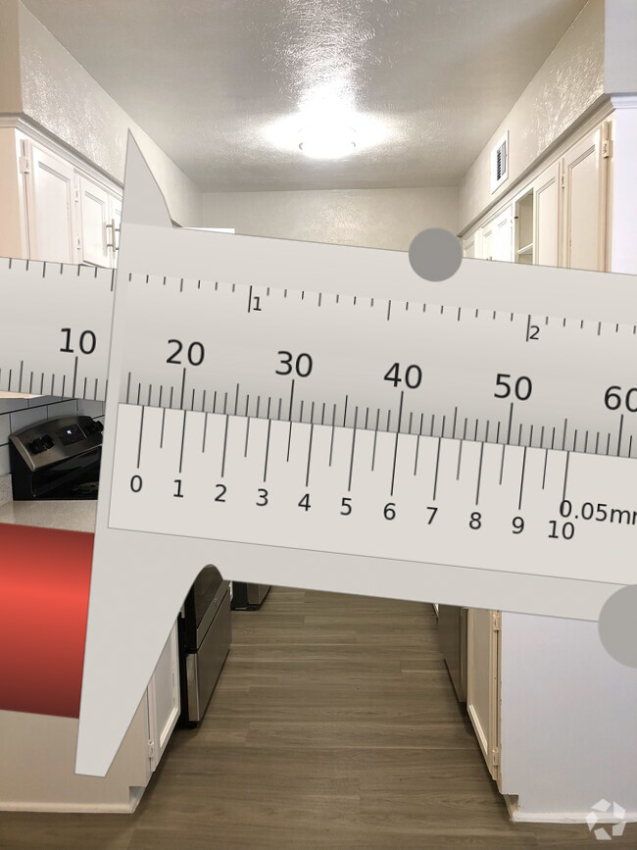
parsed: mm 16.5
